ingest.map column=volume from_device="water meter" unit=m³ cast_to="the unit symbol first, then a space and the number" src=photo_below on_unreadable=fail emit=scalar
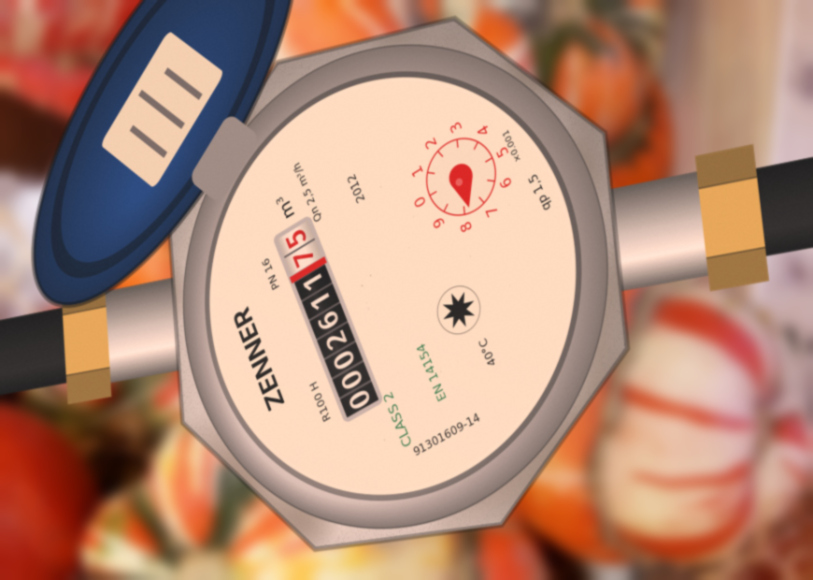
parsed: m³ 2611.757
